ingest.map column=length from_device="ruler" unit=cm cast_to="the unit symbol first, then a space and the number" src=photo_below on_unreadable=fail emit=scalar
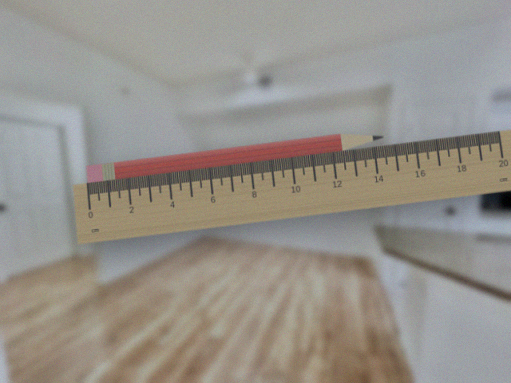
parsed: cm 14.5
